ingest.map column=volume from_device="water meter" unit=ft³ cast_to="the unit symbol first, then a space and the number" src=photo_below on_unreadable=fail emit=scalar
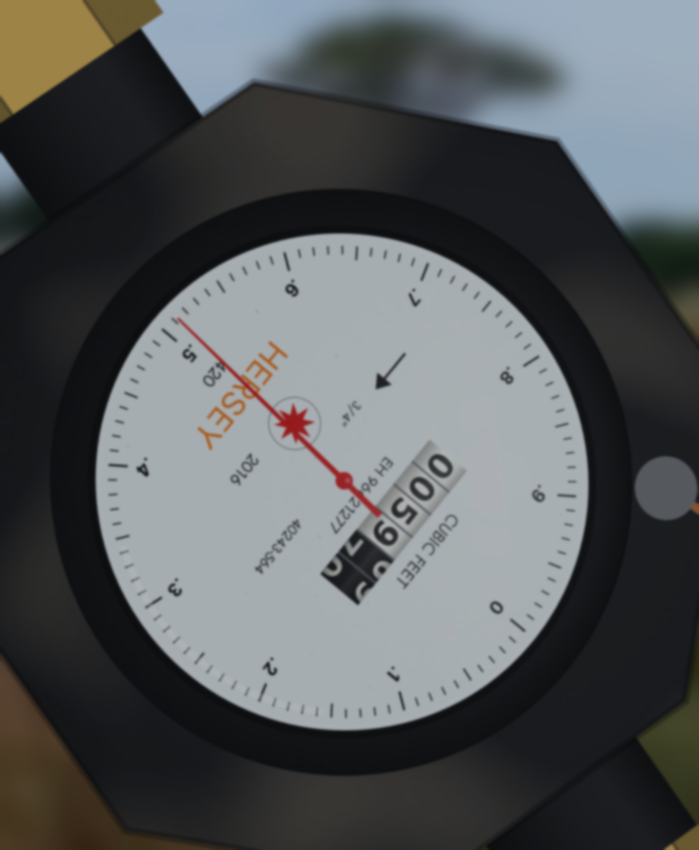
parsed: ft³ 5969.51
